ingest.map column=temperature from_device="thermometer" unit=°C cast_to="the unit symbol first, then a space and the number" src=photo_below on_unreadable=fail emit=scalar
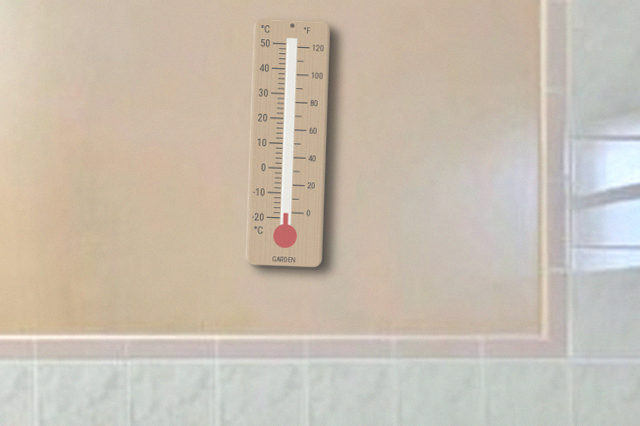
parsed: °C -18
